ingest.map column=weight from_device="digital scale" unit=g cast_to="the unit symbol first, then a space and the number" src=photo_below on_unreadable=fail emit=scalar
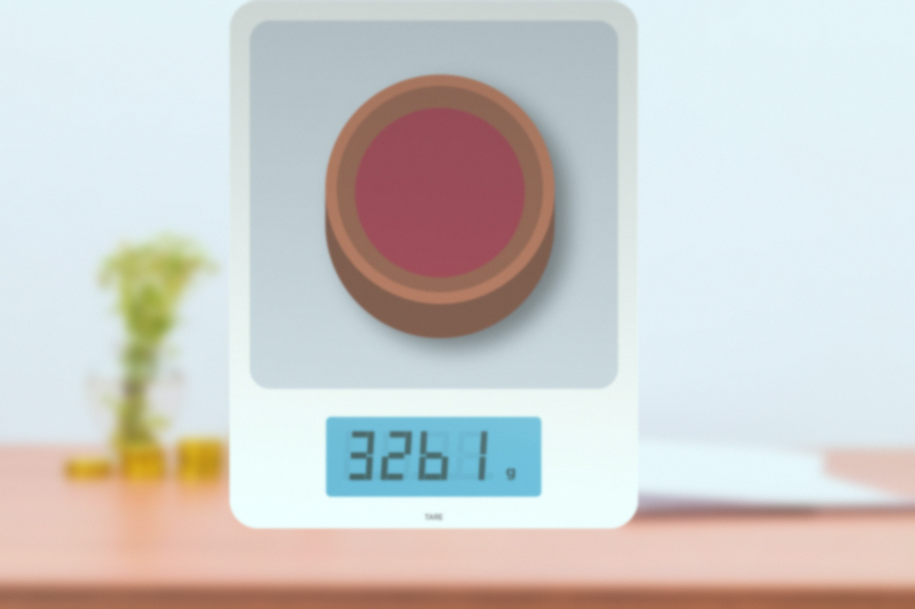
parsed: g 3261
